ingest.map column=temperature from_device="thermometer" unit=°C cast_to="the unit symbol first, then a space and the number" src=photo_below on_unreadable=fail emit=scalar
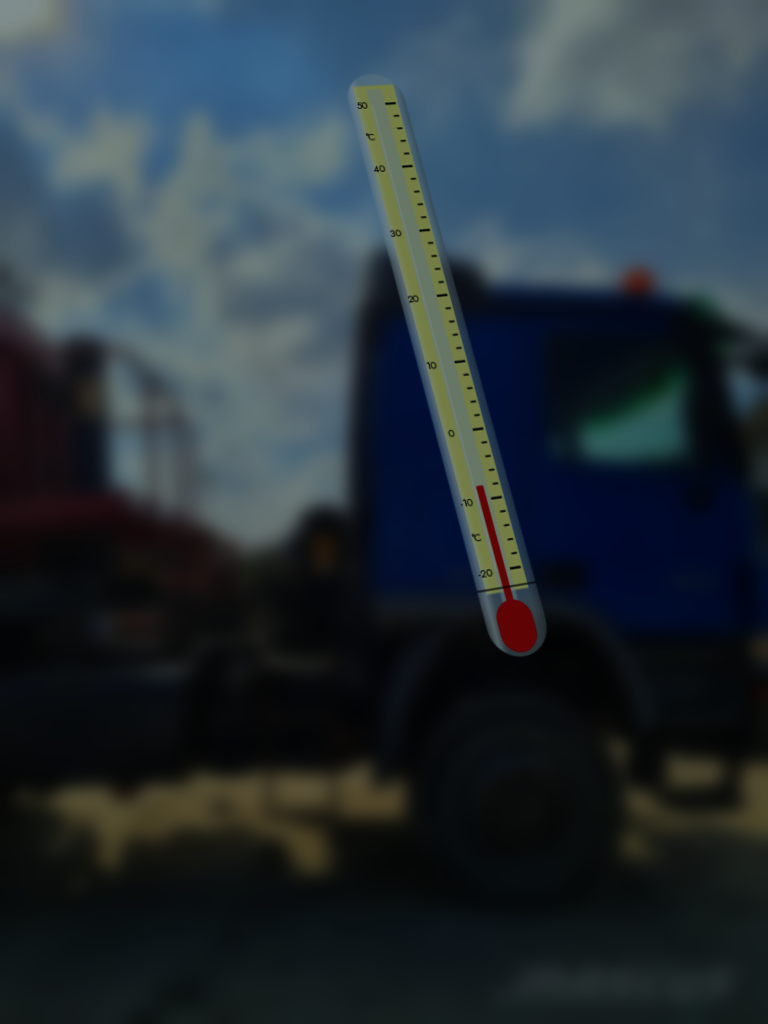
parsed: °C -8
